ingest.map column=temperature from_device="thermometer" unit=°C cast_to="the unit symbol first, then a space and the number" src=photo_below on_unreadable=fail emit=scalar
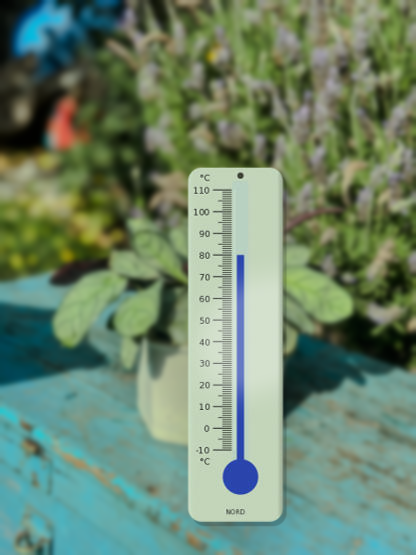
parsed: °C 80
